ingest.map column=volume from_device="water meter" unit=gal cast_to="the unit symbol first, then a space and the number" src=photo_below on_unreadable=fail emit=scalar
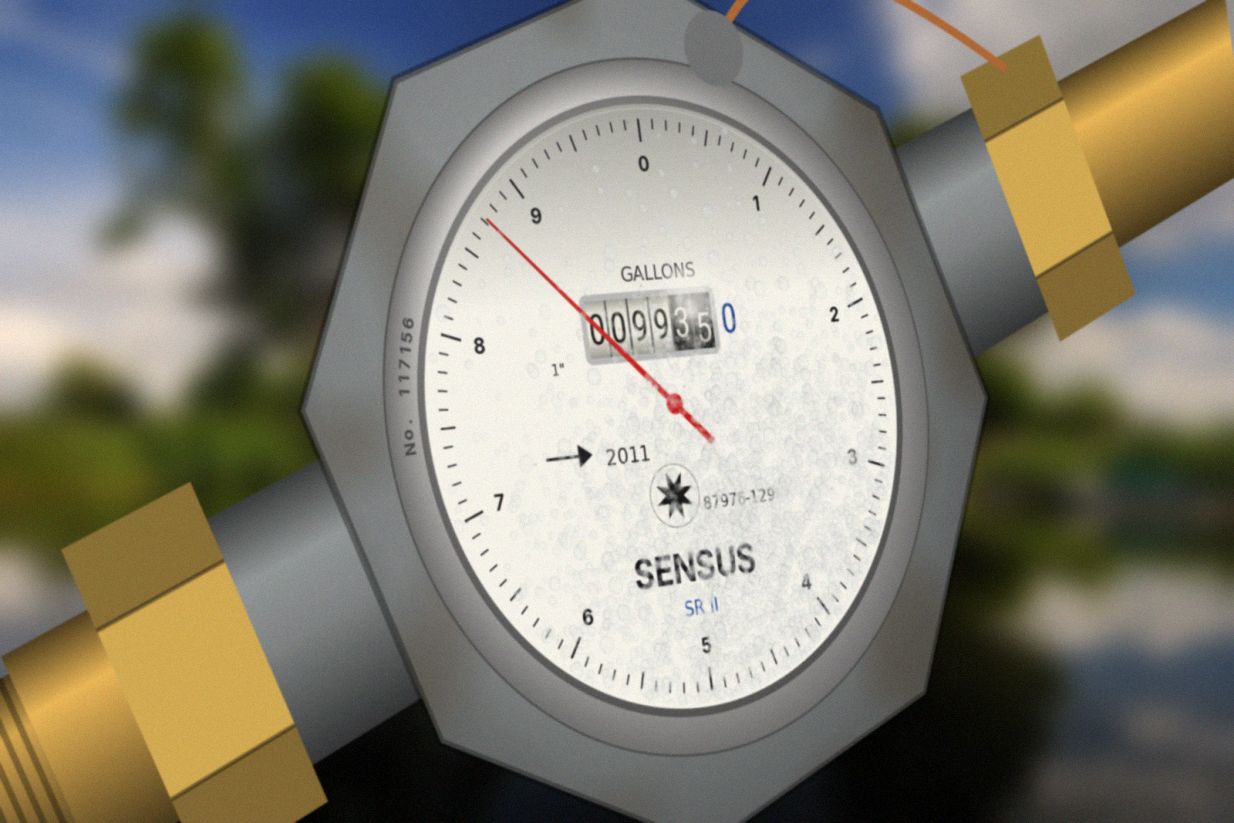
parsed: gal 99348.7
